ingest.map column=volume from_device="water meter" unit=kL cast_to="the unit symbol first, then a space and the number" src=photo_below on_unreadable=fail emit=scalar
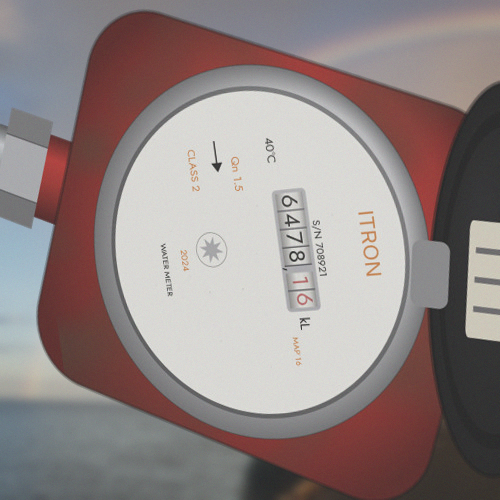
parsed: kL 6478.16
